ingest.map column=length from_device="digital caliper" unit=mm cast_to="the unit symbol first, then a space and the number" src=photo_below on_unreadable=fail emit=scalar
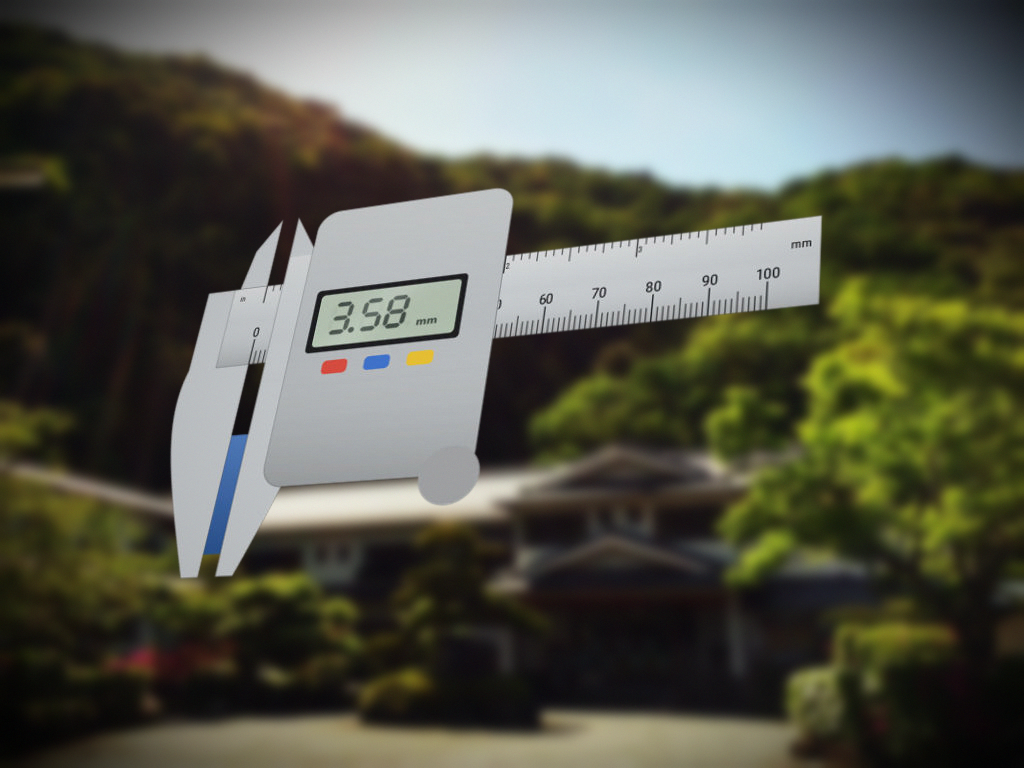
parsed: mm 3.58
